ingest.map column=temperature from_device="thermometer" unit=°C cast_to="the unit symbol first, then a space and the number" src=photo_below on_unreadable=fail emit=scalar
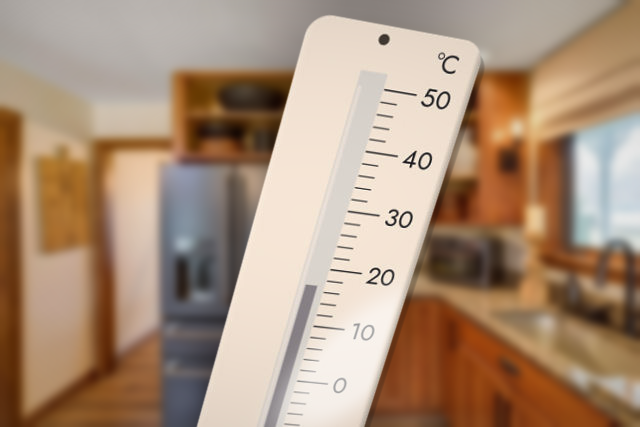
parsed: °C 17
